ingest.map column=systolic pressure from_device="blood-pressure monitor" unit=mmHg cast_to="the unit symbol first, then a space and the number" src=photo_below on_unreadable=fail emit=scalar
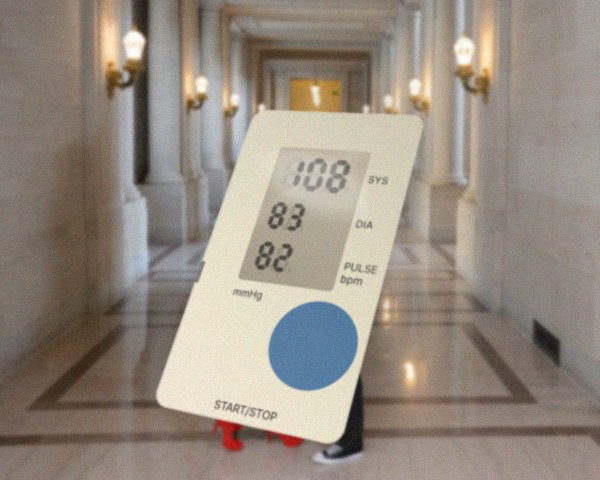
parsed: mmHg 108
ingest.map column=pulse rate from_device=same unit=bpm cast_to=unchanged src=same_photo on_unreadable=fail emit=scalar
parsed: bpm 82
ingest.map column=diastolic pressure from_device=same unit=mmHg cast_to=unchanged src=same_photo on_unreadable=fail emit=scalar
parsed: mmHg 83
